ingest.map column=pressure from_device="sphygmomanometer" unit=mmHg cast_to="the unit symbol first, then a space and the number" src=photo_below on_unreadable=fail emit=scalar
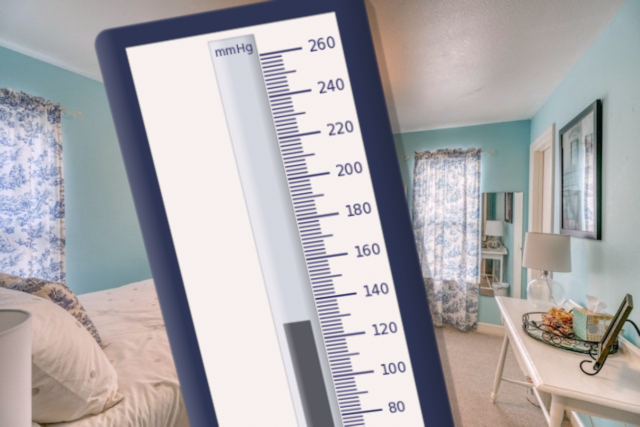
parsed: mmHg 130
